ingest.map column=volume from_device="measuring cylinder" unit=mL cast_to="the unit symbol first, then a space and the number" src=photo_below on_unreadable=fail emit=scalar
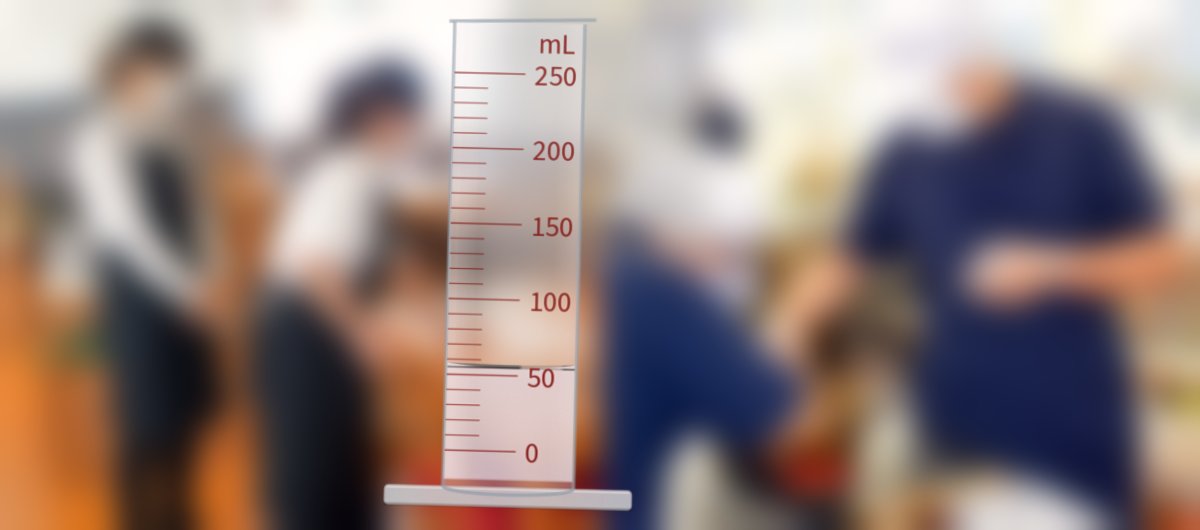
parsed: mL 55
